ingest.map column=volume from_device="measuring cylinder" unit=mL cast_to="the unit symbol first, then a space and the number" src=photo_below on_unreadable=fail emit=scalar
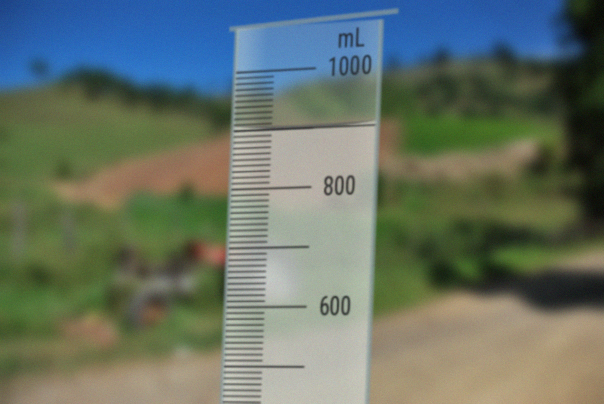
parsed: mL 900
